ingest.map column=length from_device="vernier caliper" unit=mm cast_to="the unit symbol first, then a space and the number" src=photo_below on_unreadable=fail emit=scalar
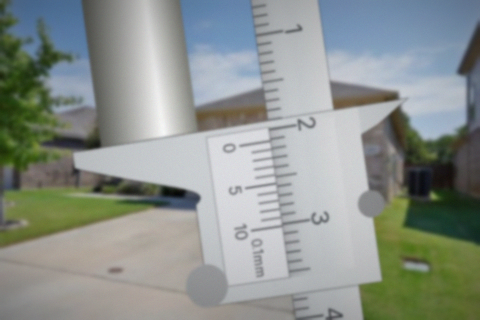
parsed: mm 21.2
